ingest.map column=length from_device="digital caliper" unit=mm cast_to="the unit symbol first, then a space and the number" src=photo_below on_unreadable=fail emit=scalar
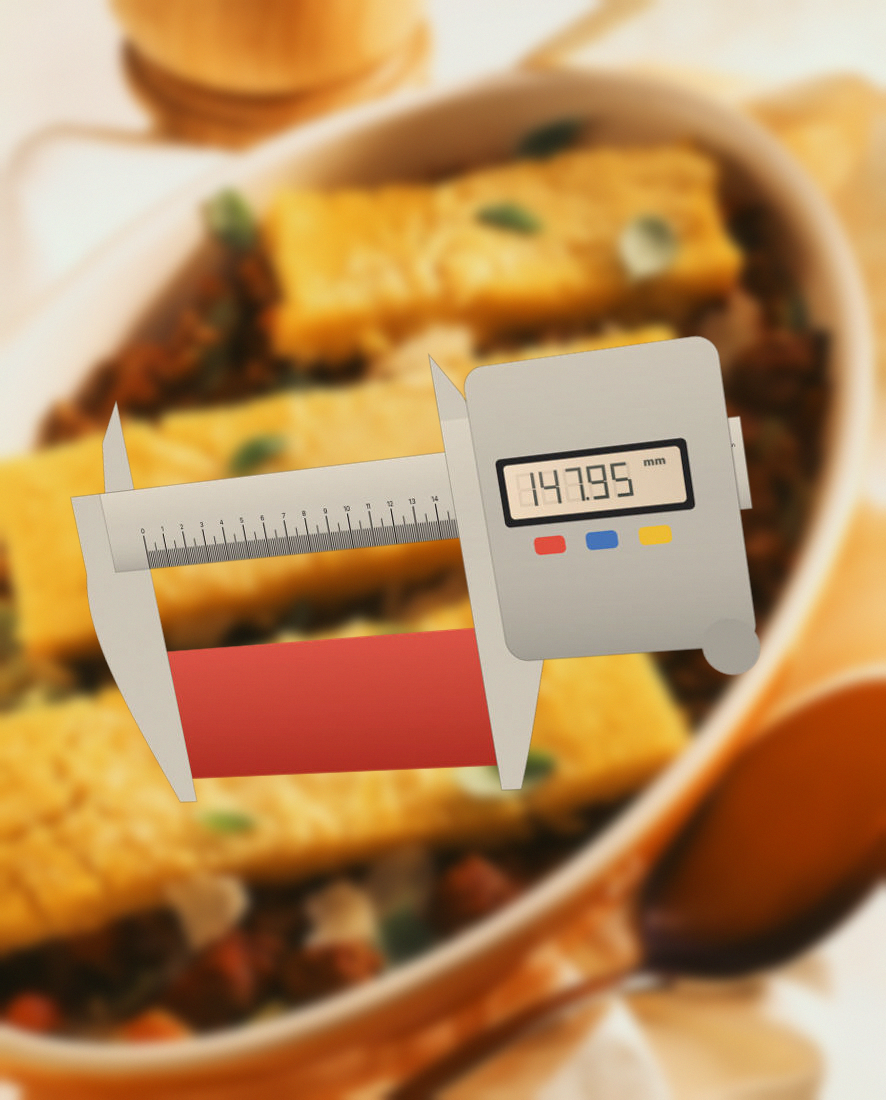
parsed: mm 147.95
